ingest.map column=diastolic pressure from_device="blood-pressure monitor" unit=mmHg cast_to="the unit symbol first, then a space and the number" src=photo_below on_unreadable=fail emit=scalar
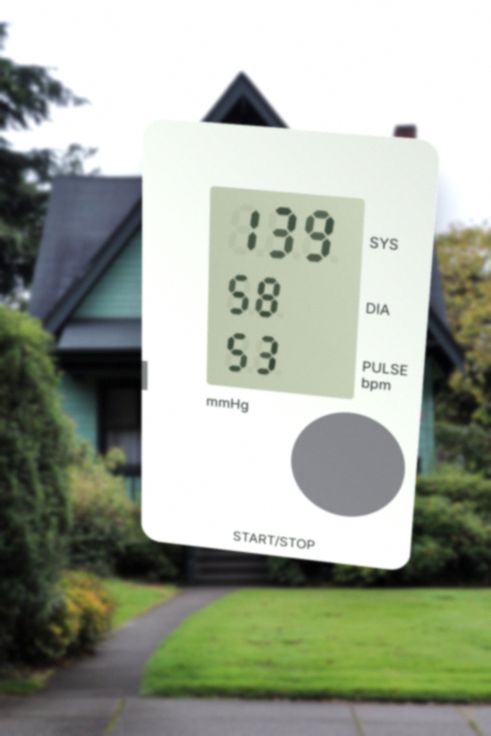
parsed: mmHg 58
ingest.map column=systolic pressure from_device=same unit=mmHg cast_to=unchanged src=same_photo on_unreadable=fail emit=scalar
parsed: mmHg 139
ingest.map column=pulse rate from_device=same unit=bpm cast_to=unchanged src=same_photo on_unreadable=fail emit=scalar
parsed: bpm 53
